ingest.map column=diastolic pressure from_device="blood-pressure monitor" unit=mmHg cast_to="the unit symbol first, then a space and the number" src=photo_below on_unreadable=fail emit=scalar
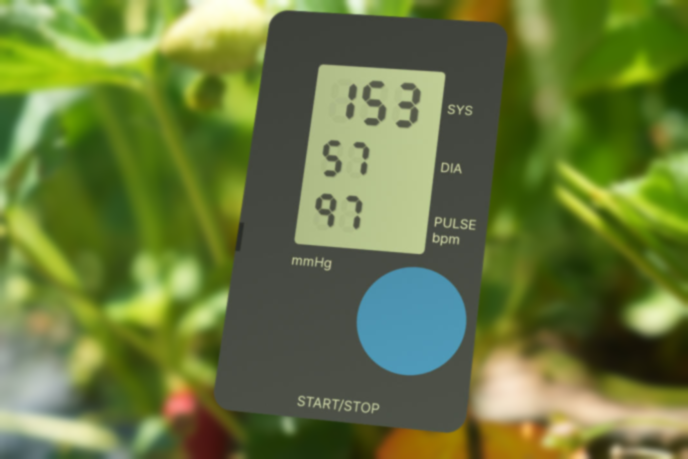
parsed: mmHg 57
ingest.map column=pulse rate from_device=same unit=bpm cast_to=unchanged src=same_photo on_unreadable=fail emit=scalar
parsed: bpm 97
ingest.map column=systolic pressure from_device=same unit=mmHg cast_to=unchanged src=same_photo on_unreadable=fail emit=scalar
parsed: mmHg 153
